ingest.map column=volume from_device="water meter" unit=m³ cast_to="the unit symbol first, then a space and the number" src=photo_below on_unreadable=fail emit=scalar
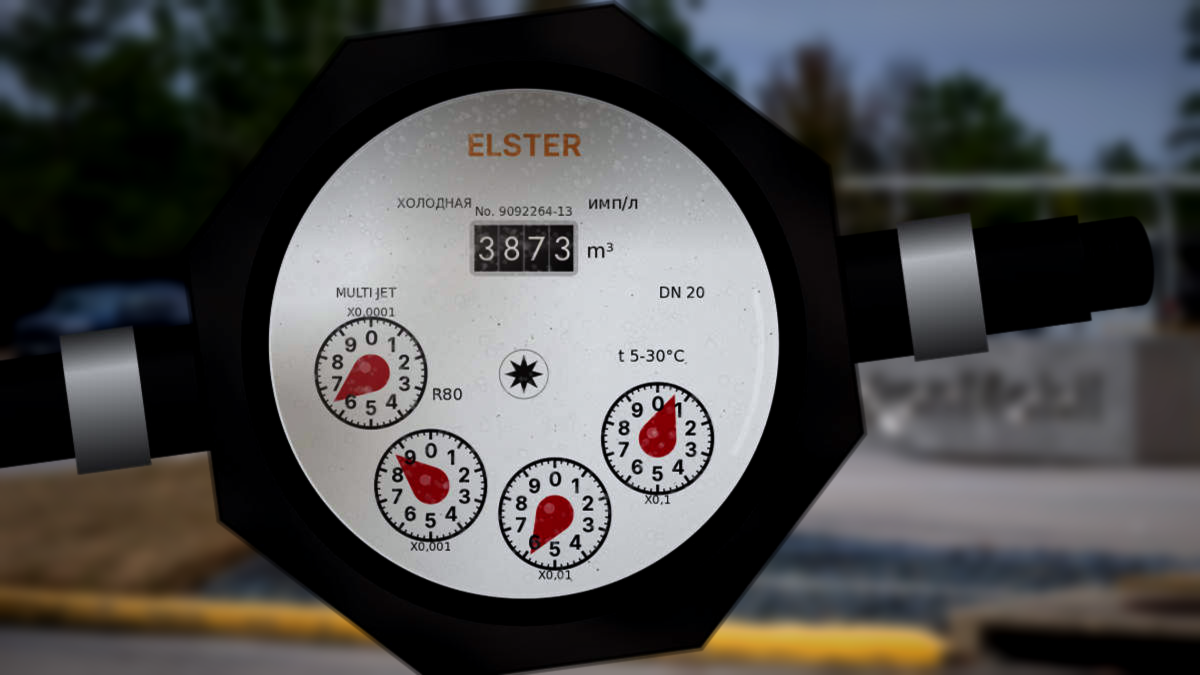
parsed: m³ 3873.0586
